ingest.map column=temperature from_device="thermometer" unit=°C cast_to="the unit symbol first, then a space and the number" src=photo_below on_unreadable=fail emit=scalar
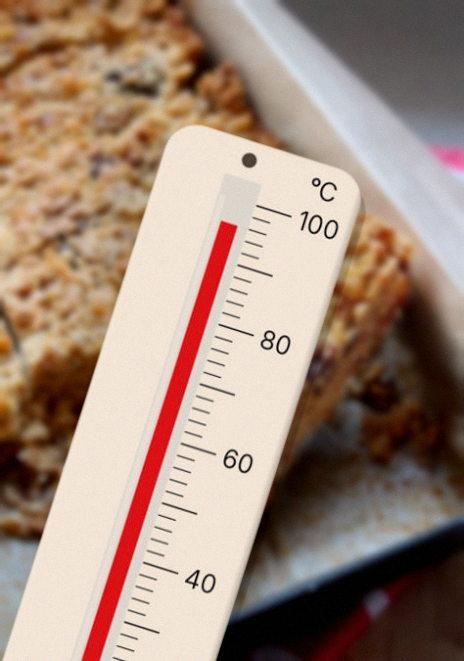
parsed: °C 96
